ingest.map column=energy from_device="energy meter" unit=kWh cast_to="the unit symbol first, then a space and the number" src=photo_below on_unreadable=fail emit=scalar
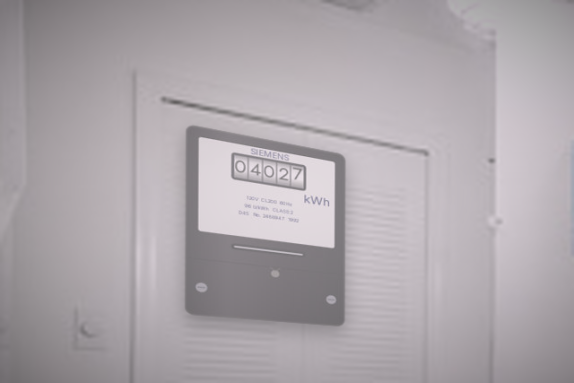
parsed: kWh 4027
